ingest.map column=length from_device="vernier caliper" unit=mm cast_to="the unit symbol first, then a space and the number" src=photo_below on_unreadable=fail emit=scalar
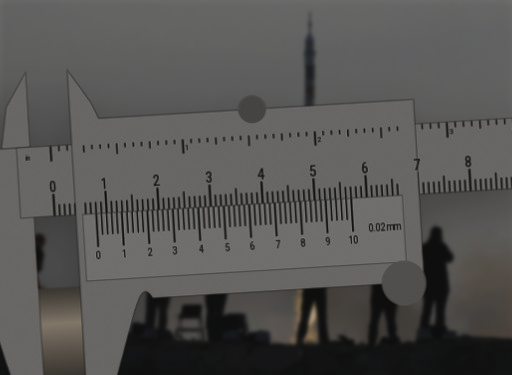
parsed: mm 8.0
